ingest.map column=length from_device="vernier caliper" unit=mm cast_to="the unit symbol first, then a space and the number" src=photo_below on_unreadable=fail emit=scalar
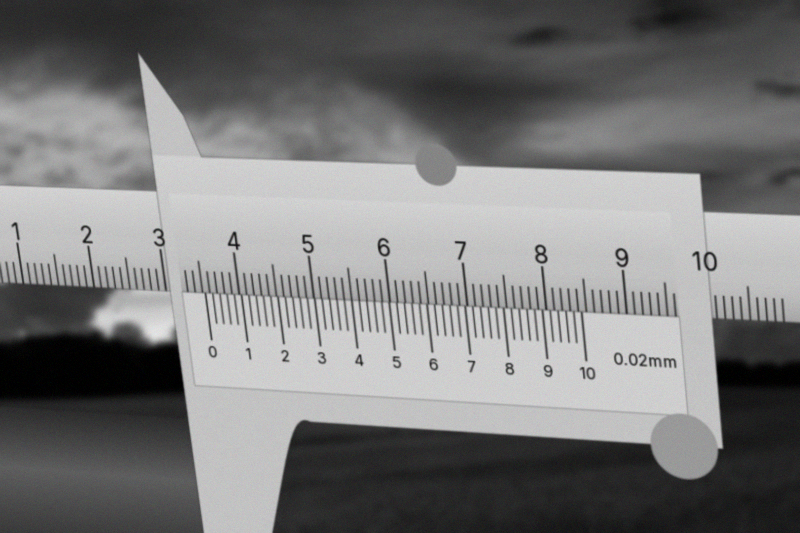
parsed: mm 35.4
